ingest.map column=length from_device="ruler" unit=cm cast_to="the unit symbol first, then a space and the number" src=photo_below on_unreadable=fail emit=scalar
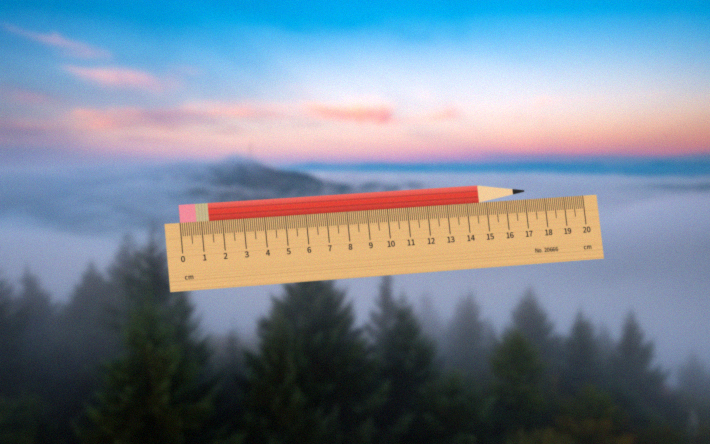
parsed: cm 17
